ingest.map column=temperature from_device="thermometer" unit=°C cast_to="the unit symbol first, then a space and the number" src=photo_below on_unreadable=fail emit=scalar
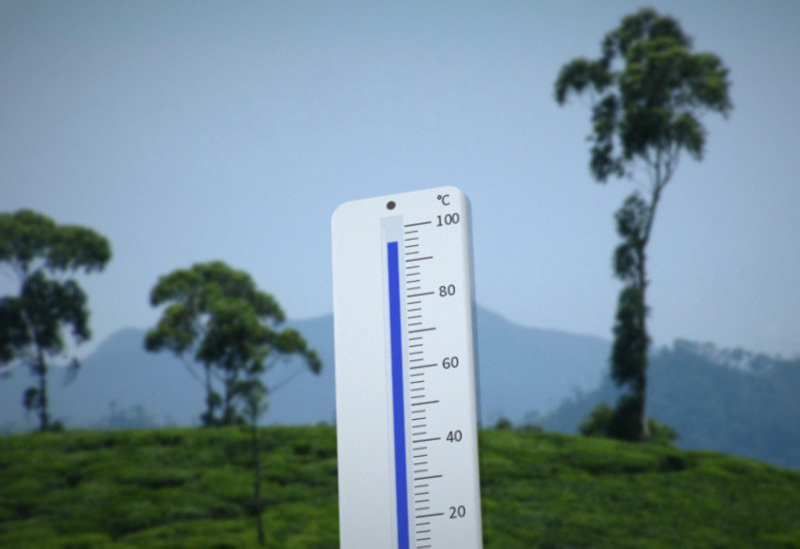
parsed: °C 96
